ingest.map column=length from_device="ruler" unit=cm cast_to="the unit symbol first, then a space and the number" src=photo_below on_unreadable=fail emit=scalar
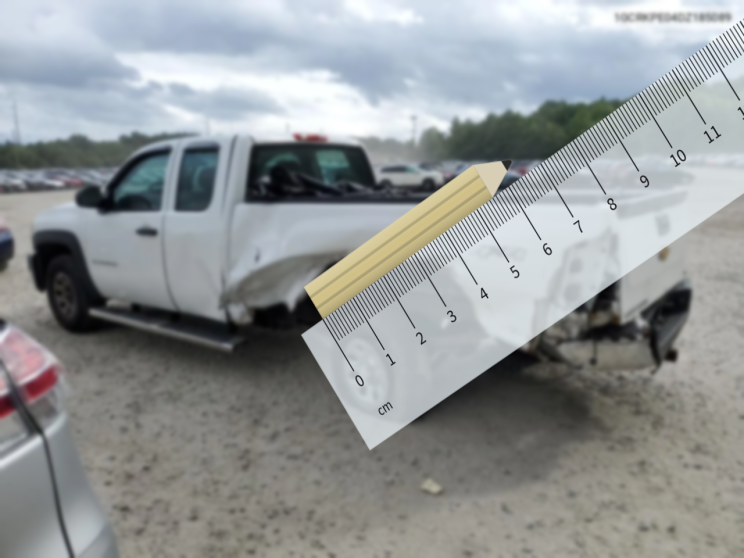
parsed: cm 6.4
